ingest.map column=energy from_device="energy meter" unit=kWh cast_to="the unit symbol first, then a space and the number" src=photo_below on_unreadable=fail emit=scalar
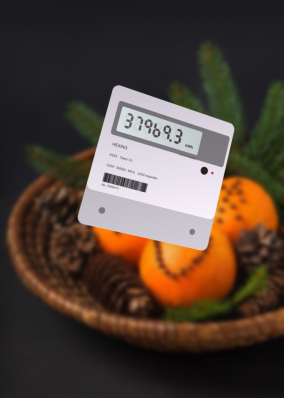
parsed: kWh 37969.3
